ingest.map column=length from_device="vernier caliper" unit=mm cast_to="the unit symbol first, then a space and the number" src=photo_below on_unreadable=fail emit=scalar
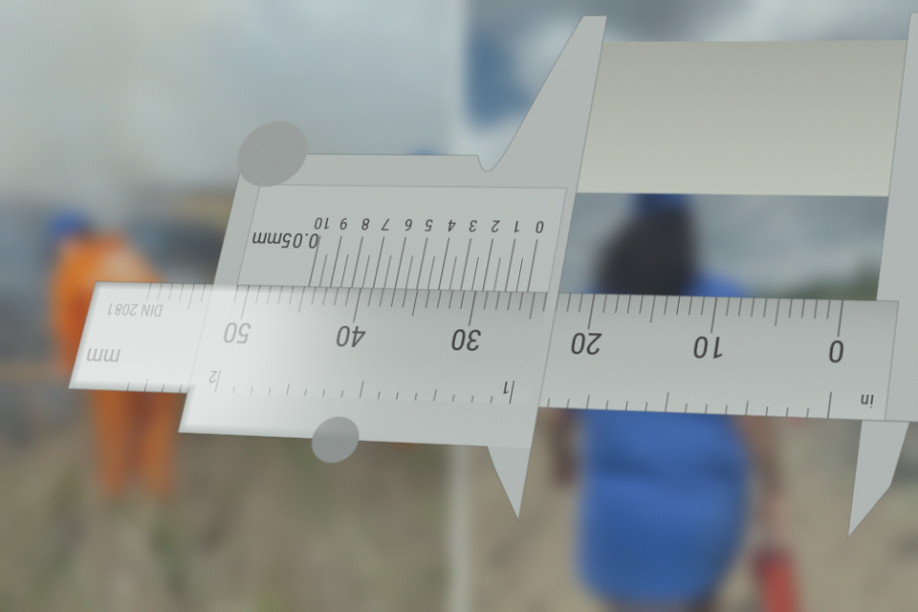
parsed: mm 25.6
